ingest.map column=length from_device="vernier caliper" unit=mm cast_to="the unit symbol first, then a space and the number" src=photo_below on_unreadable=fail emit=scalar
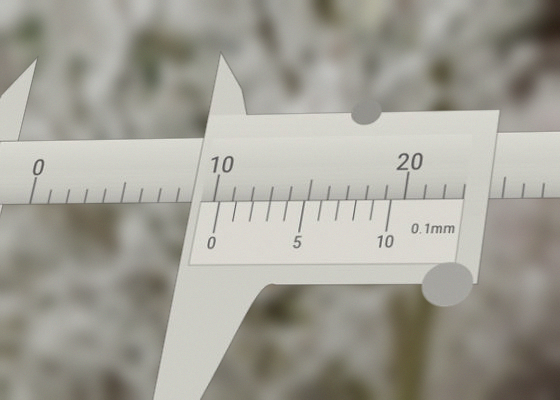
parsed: mm 10.3
